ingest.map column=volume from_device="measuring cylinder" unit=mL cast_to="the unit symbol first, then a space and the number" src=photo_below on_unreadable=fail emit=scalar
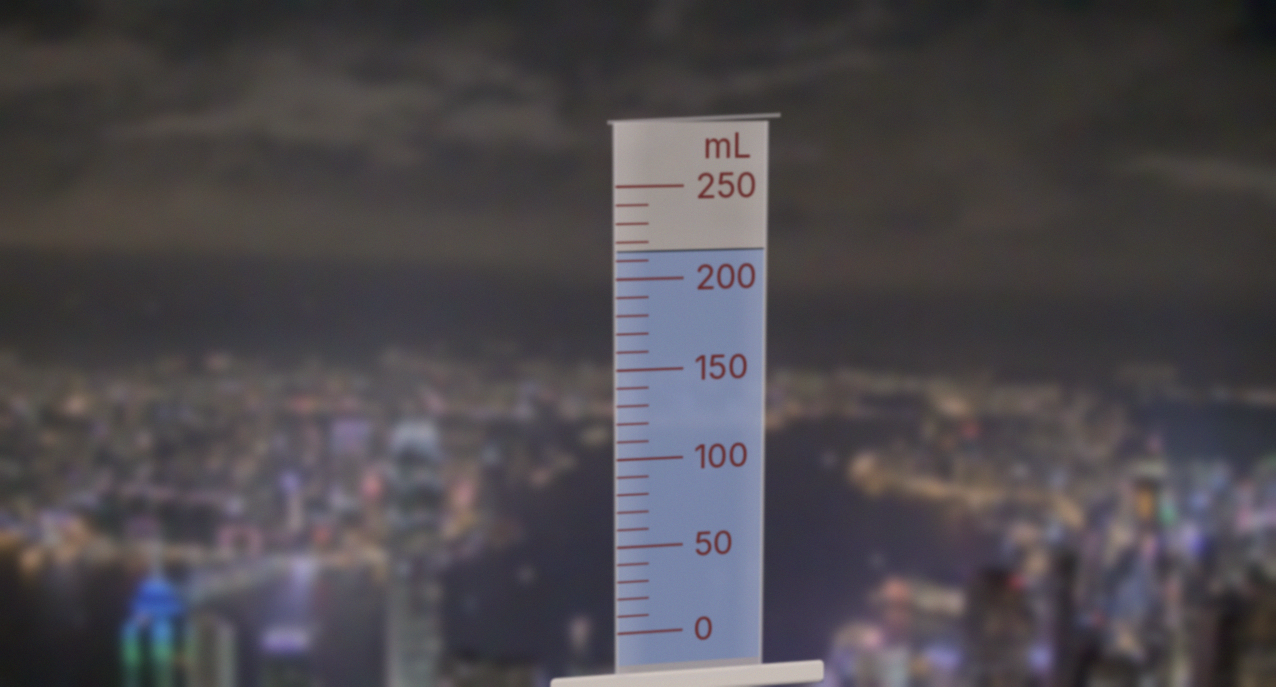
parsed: mL 215
